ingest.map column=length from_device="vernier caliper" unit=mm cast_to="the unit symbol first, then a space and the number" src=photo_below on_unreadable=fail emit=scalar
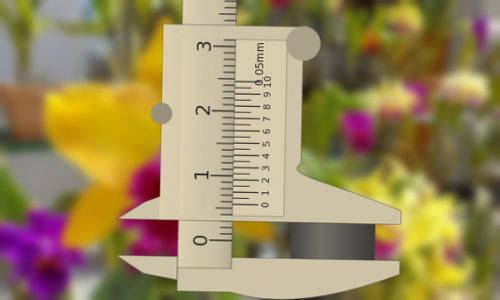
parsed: mm 5.6
